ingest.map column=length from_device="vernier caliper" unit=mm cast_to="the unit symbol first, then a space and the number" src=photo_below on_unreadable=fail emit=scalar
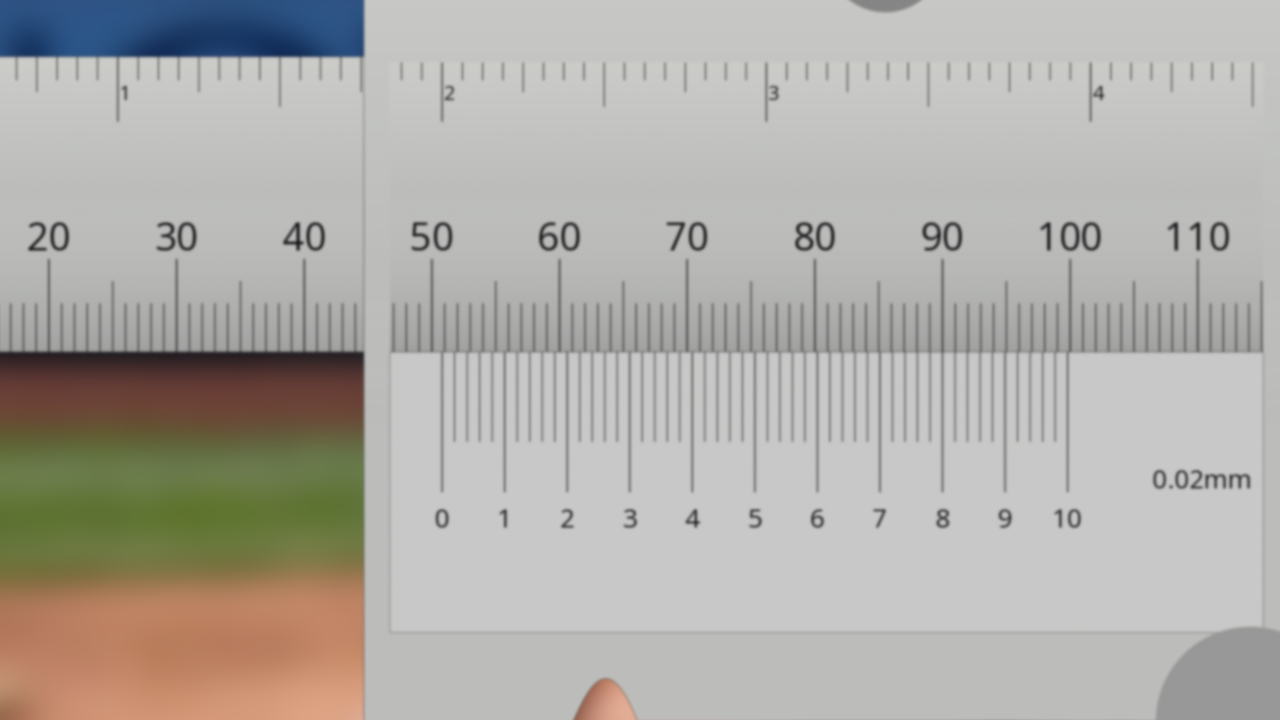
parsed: mm 50.8
